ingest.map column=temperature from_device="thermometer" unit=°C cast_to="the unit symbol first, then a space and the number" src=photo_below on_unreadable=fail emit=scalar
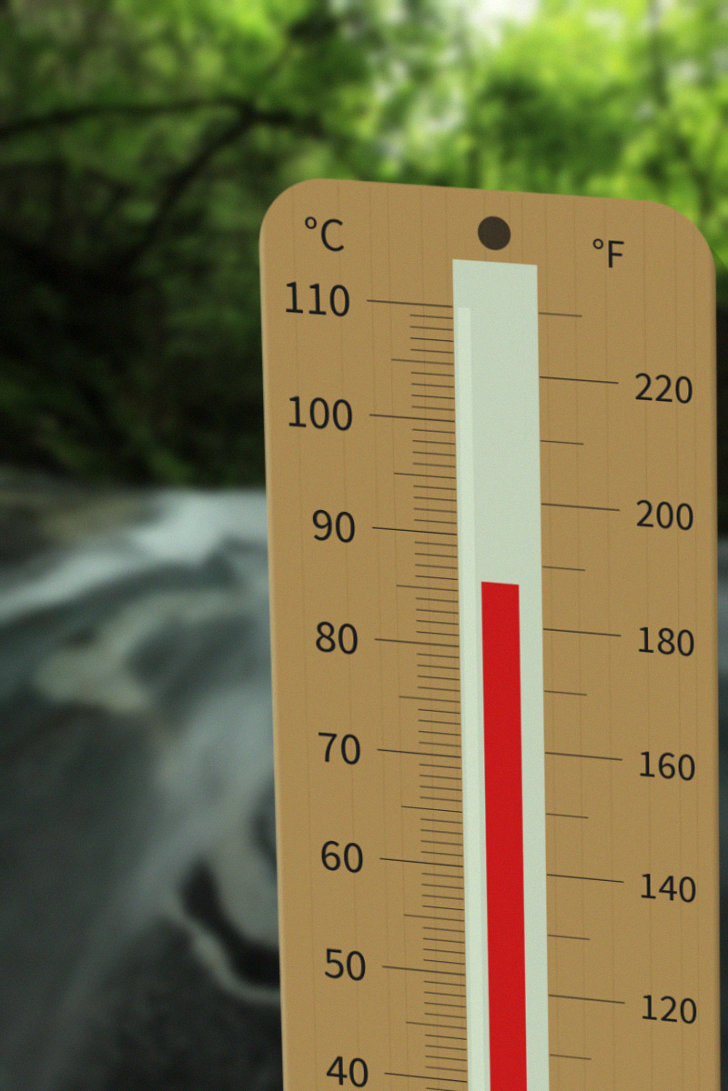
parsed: °C 86
